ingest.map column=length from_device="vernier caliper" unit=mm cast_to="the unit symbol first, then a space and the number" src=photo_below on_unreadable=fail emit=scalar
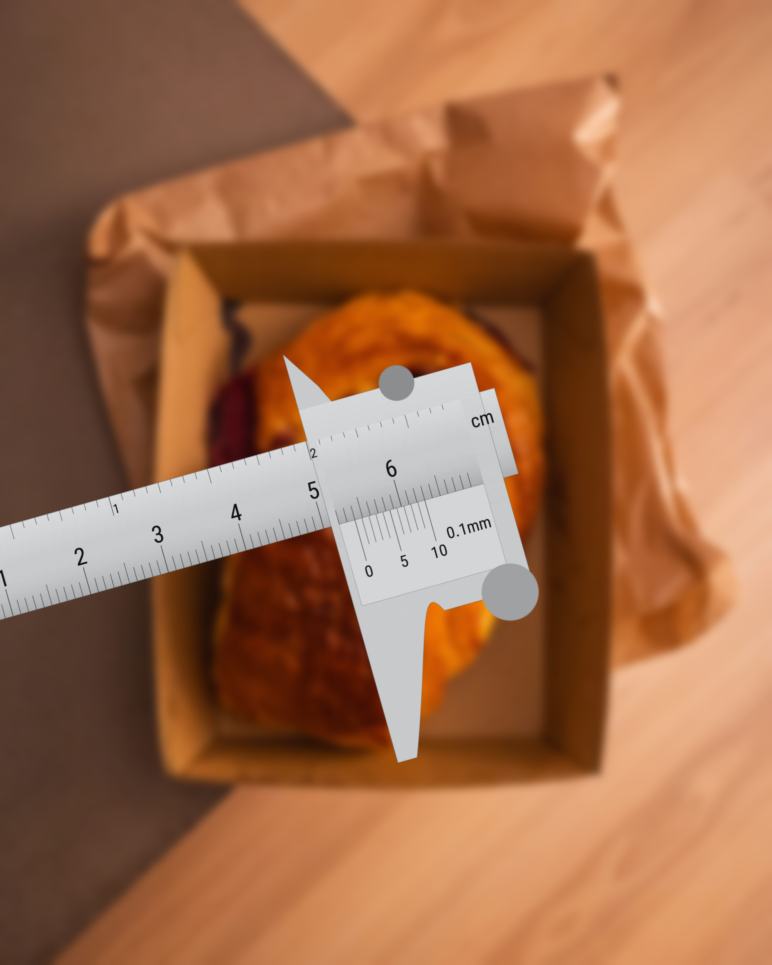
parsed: mm 54.0
